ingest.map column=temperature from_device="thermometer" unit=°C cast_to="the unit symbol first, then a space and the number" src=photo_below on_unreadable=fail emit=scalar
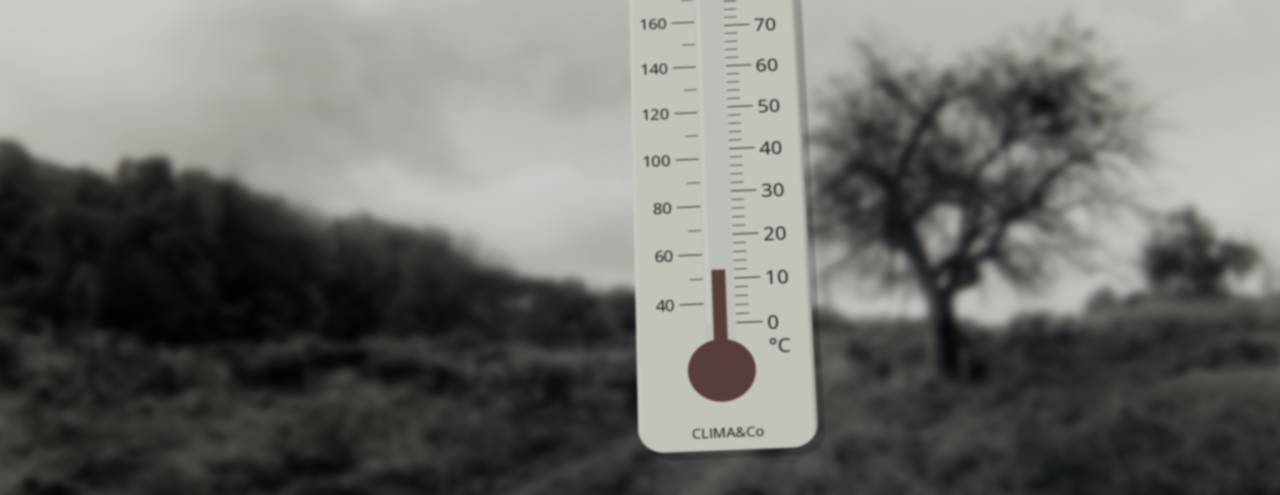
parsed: °C 12
